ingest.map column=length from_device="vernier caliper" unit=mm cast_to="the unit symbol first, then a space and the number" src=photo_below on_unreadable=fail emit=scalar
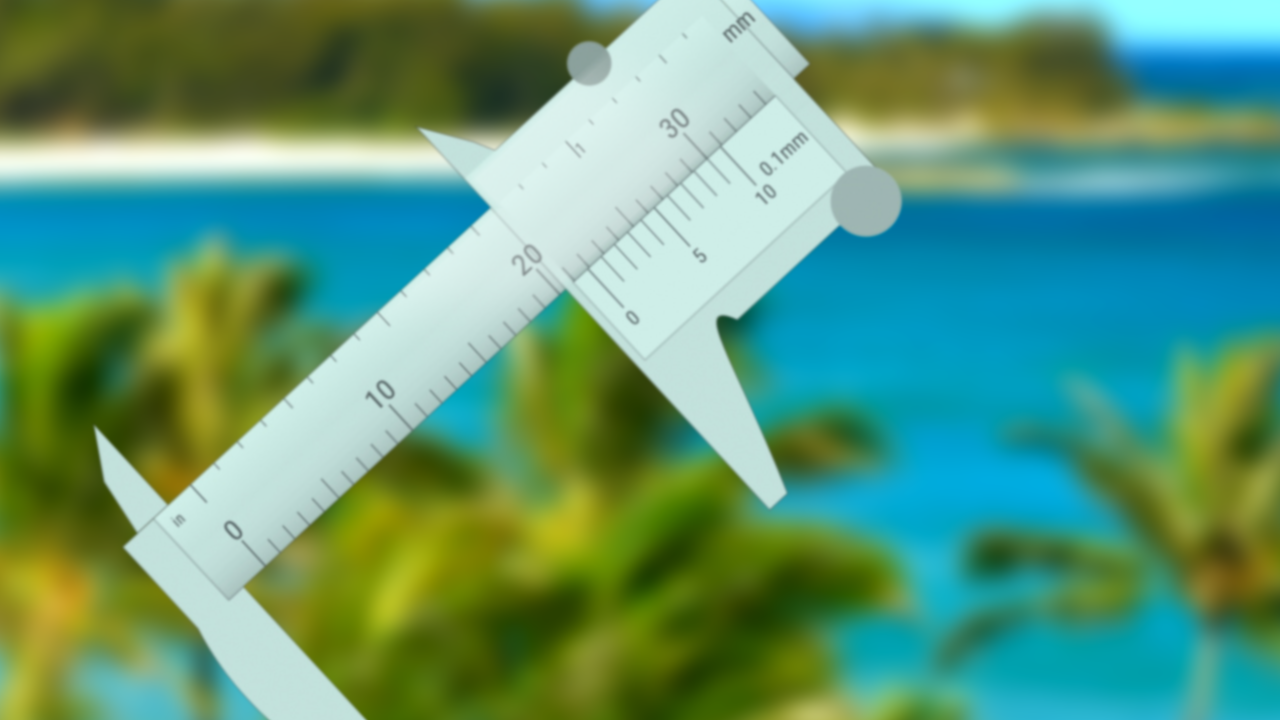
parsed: mm 21.9
